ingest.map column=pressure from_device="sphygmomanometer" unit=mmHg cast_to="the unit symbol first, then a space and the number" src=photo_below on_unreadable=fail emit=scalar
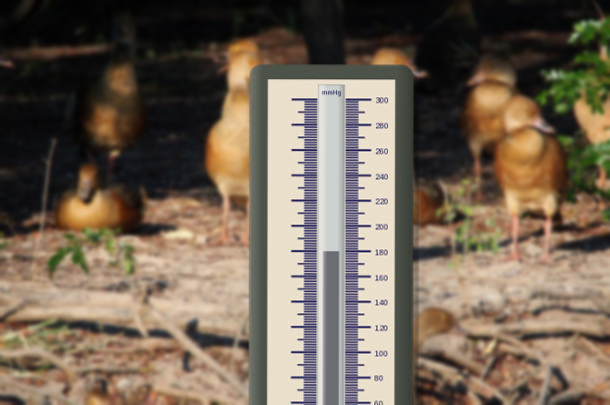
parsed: mmHg 180
